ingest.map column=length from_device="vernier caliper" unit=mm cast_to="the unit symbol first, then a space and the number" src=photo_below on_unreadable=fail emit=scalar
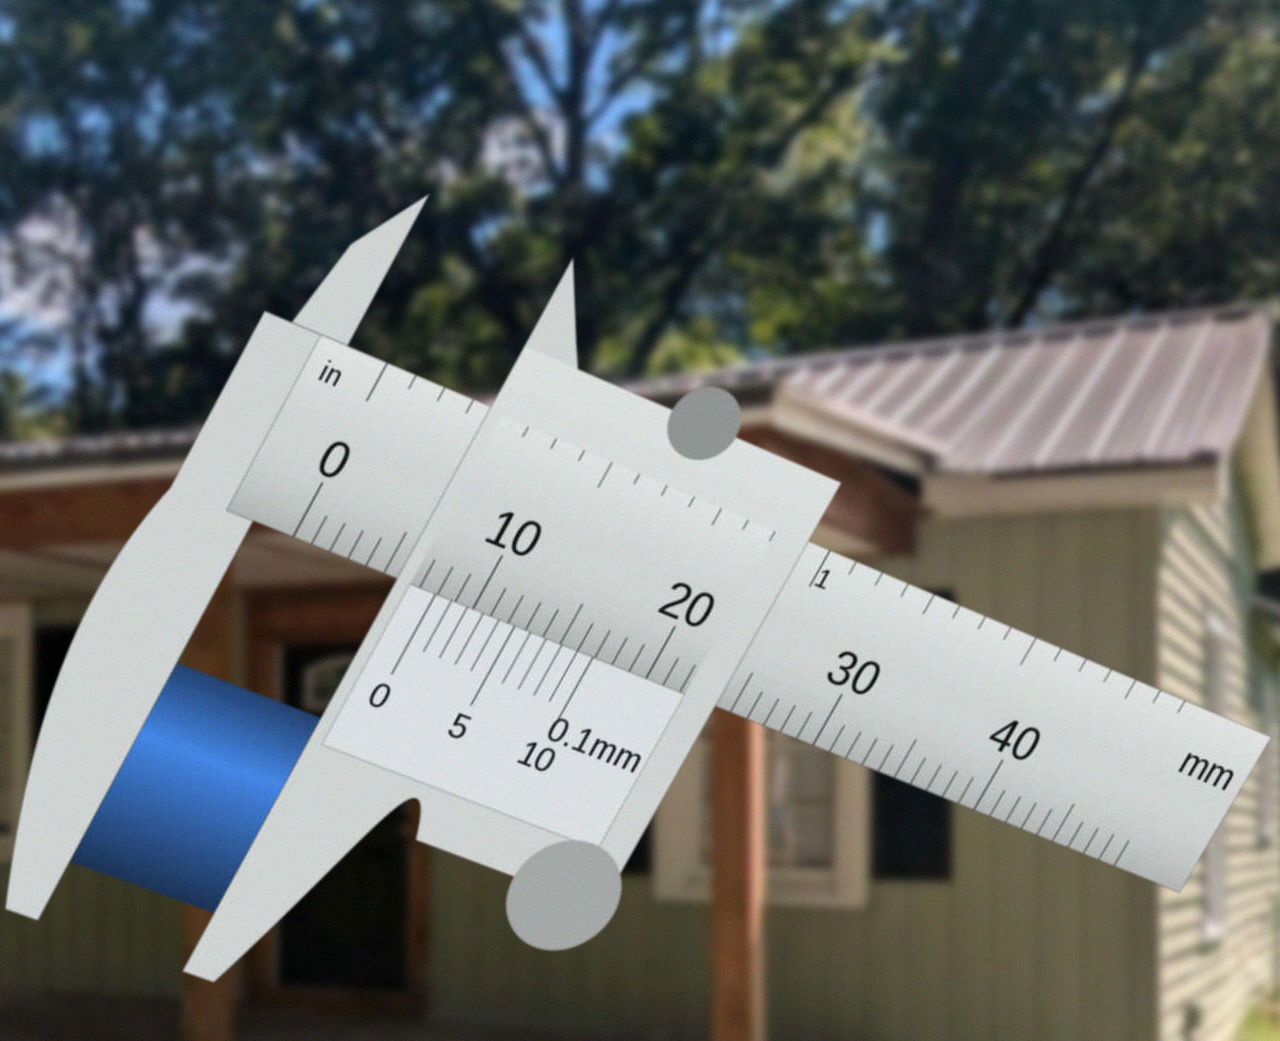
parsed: mm 7.9
